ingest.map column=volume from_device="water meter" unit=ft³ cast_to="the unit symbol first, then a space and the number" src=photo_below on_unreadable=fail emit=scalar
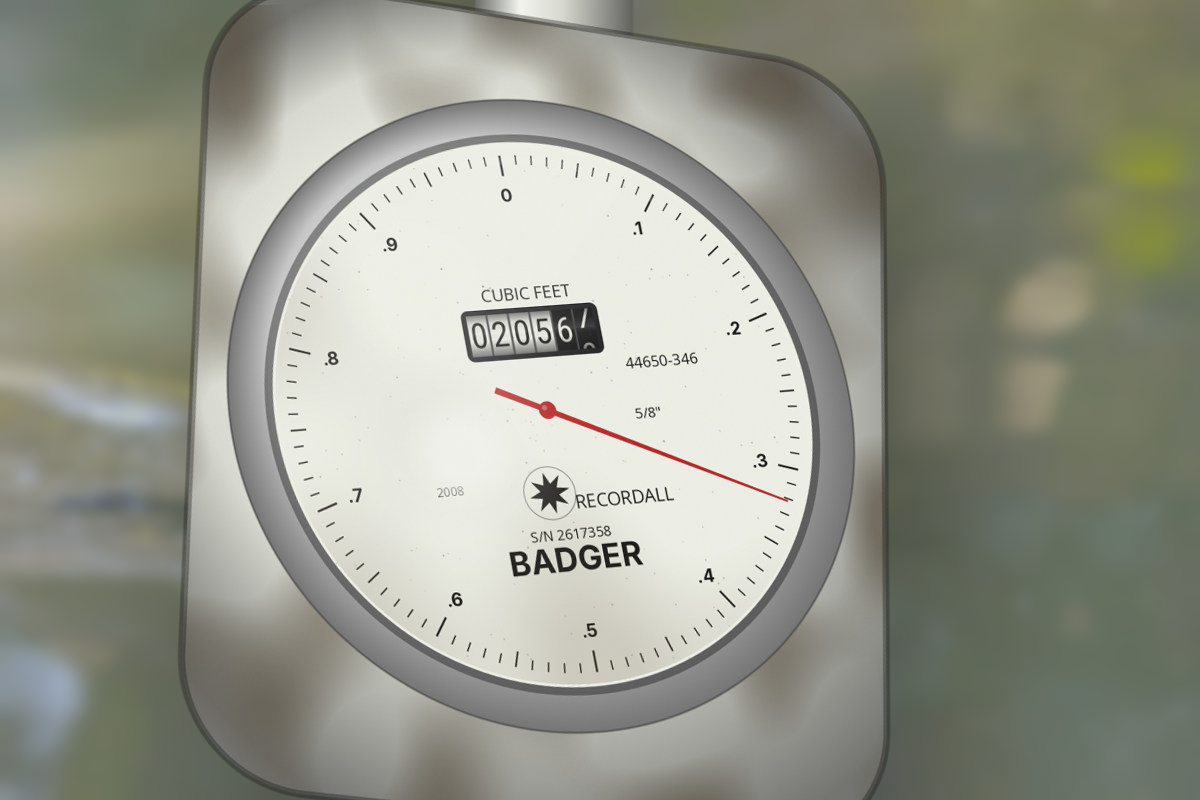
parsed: ft³ 20567.32
